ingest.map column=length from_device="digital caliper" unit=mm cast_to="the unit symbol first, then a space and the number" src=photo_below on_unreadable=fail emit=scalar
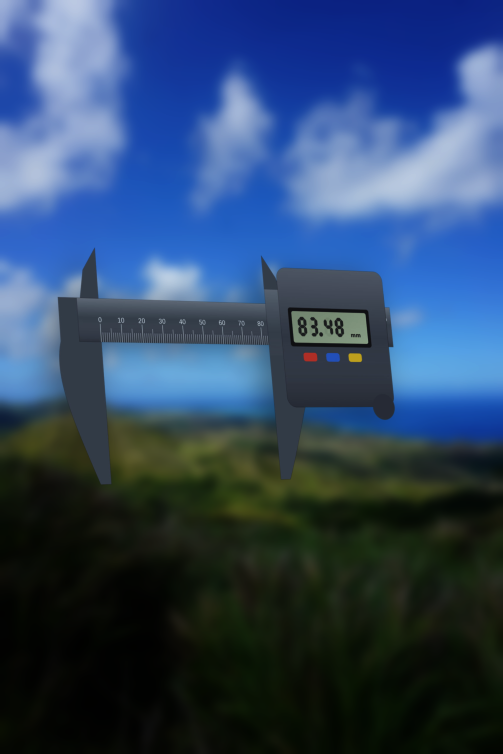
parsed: mm 83.48
